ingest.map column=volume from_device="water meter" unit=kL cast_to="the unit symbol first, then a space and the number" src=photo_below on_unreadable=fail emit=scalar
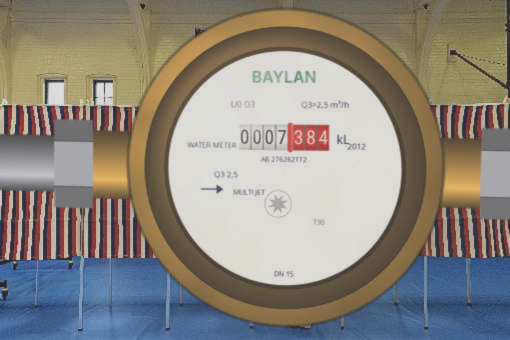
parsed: kL 7.384
